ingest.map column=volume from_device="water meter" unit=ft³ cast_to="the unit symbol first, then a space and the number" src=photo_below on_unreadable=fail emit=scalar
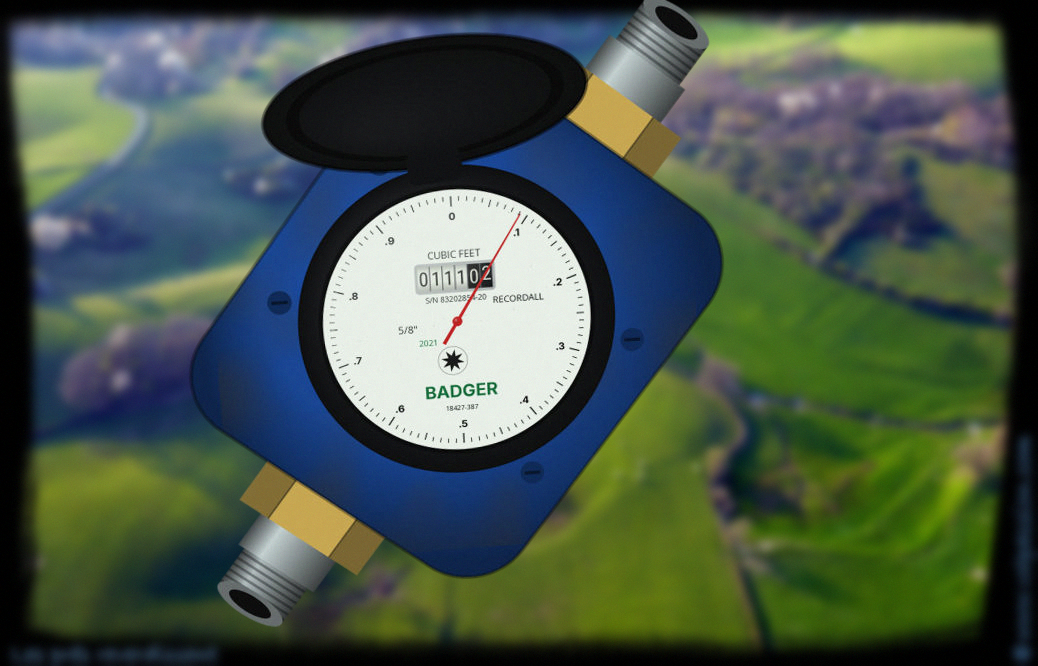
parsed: ft³ 11102.09
